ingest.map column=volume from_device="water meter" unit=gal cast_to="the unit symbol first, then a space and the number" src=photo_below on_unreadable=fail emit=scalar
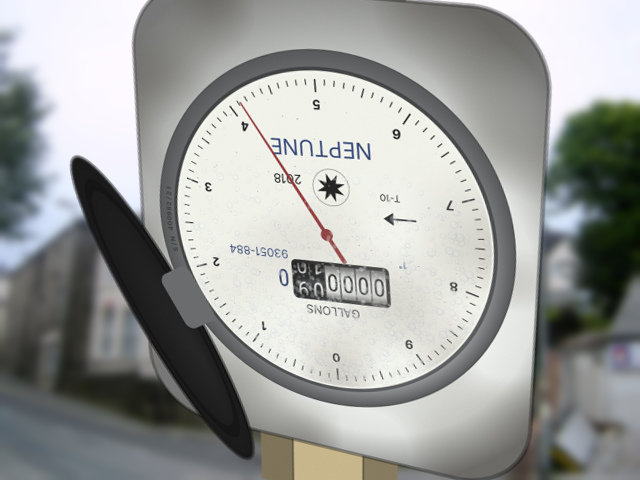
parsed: gal 94.1
